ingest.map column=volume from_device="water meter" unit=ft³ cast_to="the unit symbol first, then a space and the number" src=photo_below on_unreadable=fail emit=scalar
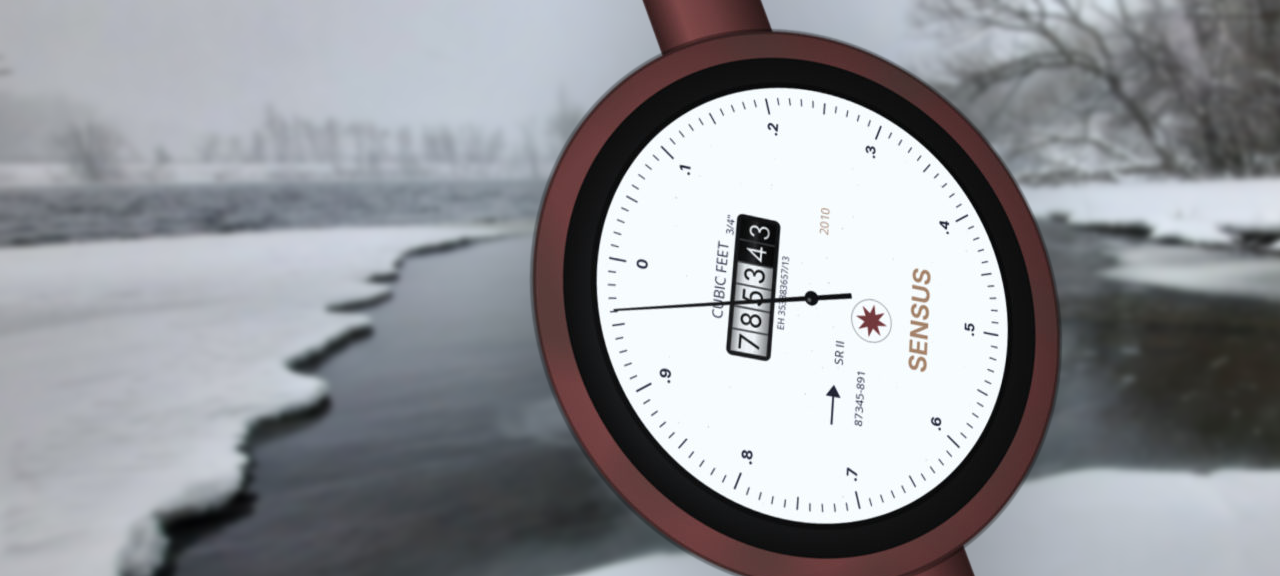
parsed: ft³ 785342.96
